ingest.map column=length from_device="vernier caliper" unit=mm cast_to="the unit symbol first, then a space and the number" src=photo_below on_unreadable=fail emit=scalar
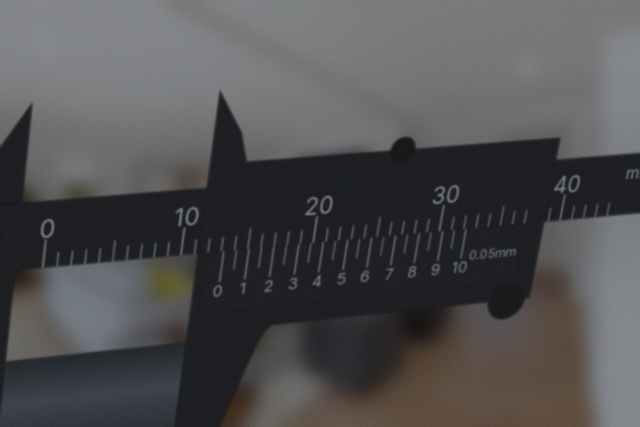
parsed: mm 13.2
